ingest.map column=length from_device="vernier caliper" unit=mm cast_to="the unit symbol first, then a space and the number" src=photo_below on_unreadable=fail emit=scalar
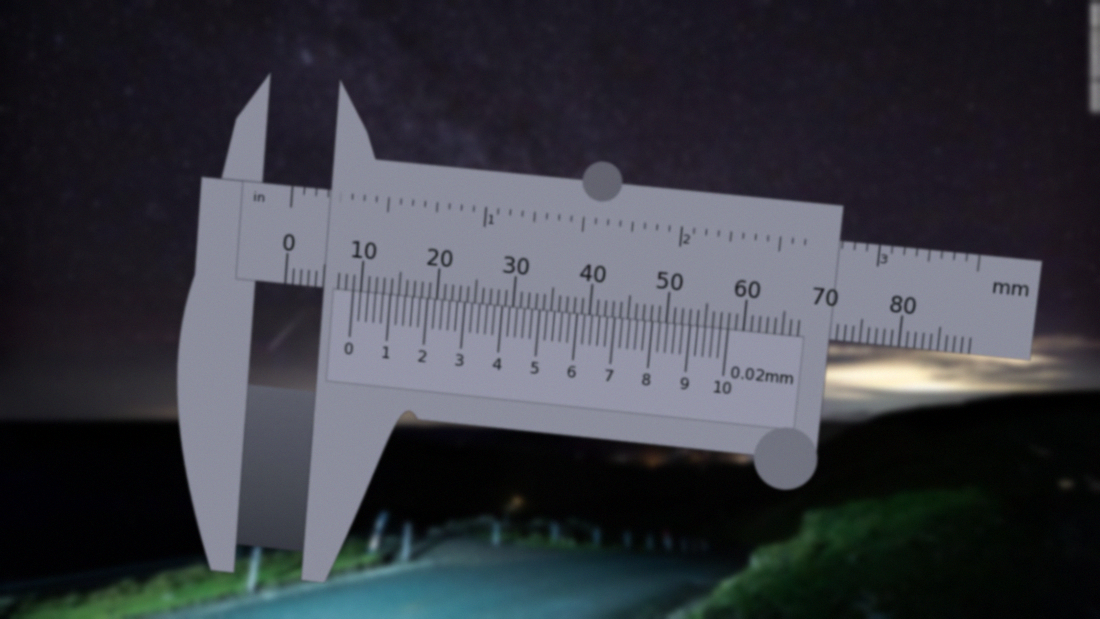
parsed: mm 9.0
